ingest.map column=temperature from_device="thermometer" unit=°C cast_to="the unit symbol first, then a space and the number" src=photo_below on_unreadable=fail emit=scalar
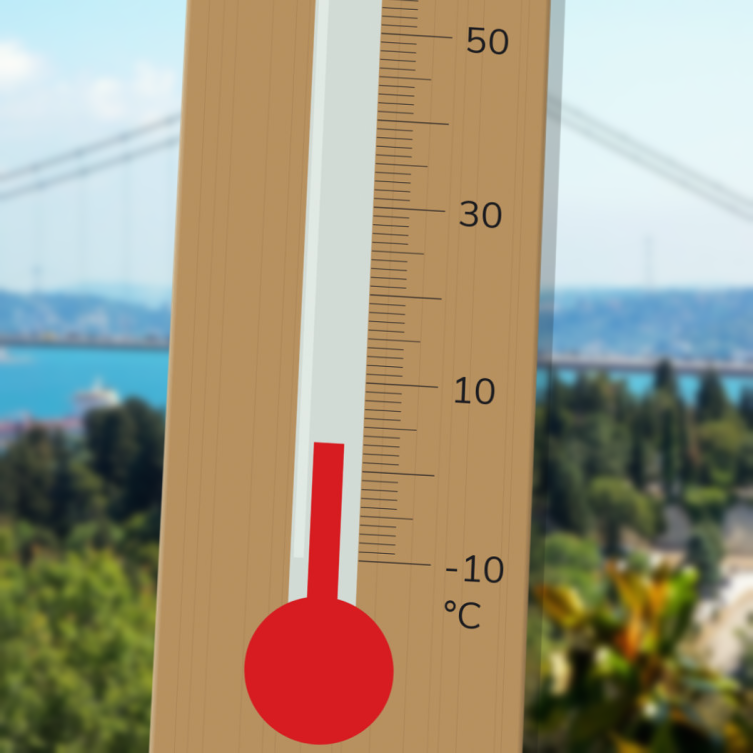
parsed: °C 3
